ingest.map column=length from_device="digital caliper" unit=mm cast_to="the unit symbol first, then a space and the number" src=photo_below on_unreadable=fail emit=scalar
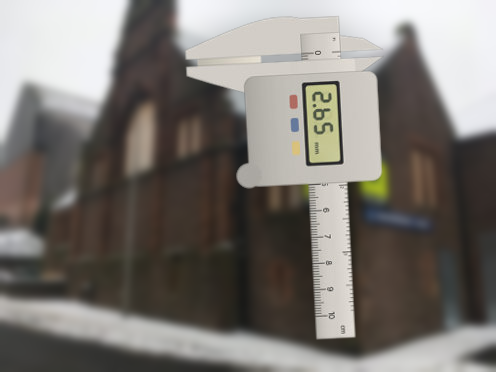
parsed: mm 2.65
